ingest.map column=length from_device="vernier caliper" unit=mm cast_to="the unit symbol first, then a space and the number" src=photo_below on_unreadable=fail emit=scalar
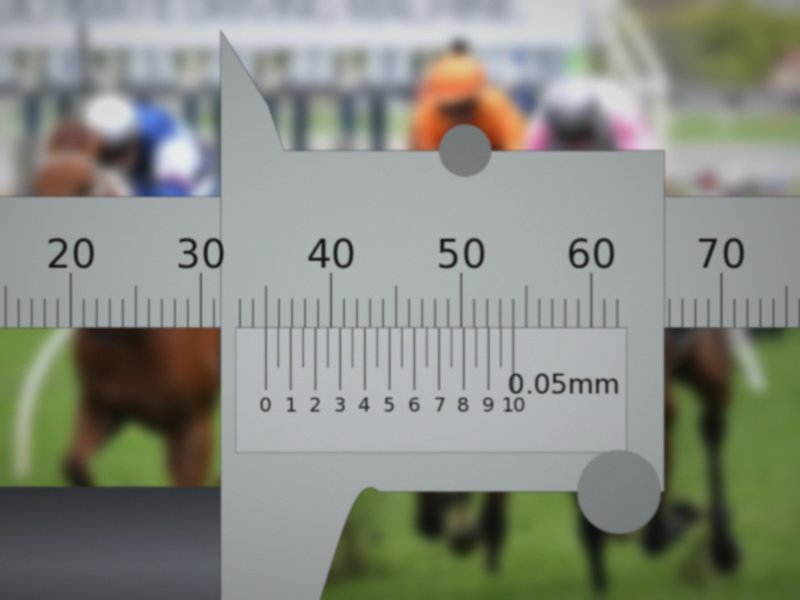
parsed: mm 35.0
